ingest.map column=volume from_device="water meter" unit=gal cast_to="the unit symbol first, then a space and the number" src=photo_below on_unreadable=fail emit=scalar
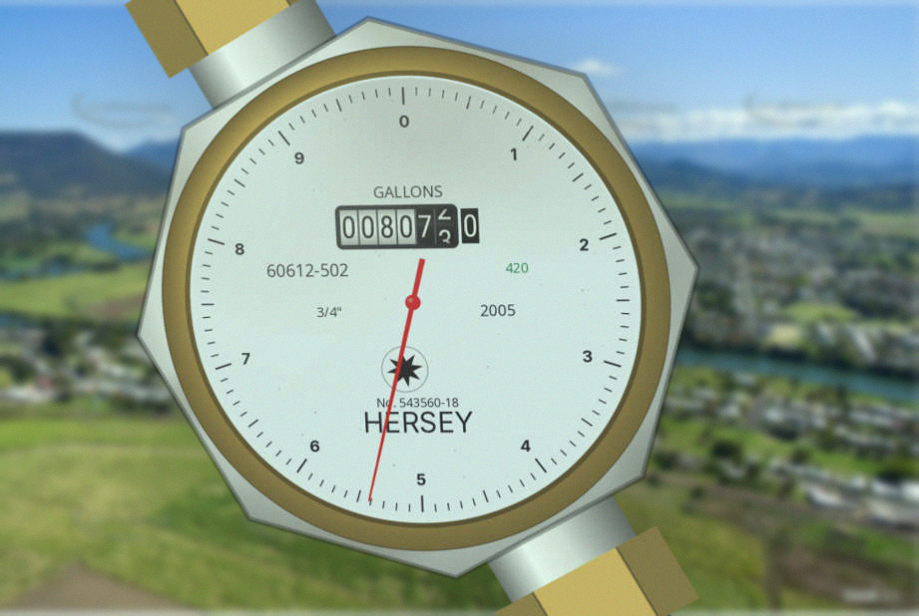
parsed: gal 80725.4
